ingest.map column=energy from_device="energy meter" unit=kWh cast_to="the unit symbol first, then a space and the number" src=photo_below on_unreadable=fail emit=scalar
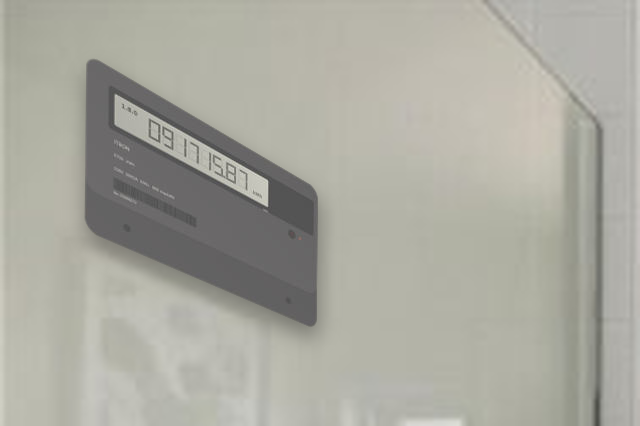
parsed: kWh 91715.87
